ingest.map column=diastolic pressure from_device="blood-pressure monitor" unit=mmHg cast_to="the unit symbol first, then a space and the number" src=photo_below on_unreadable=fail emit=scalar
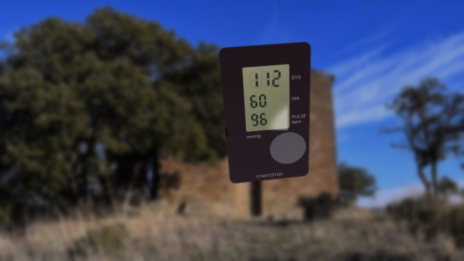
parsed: mmHg 60
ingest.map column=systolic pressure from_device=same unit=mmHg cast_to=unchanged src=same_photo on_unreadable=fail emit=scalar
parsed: mmHg 112
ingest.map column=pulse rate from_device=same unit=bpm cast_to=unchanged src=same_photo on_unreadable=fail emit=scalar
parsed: bpm 96
